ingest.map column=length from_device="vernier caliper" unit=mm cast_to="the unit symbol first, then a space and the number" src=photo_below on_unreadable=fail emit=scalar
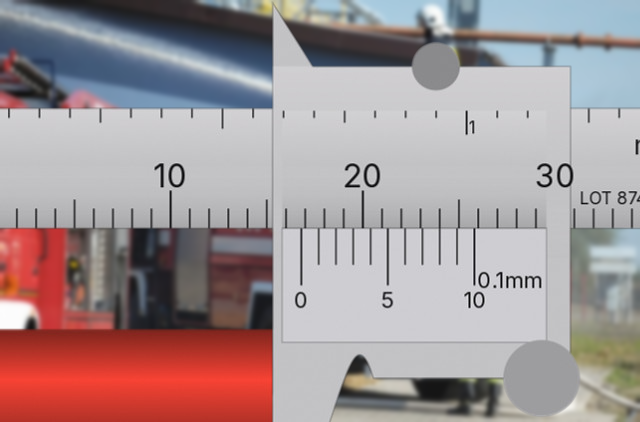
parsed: mm 16.8
